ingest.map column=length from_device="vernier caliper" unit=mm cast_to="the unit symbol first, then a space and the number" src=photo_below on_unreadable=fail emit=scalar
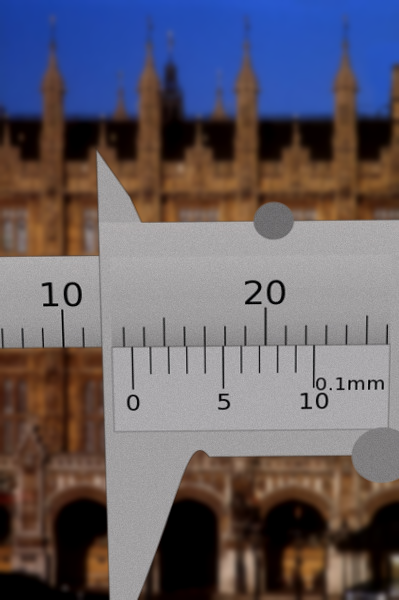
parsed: mm 13.4
